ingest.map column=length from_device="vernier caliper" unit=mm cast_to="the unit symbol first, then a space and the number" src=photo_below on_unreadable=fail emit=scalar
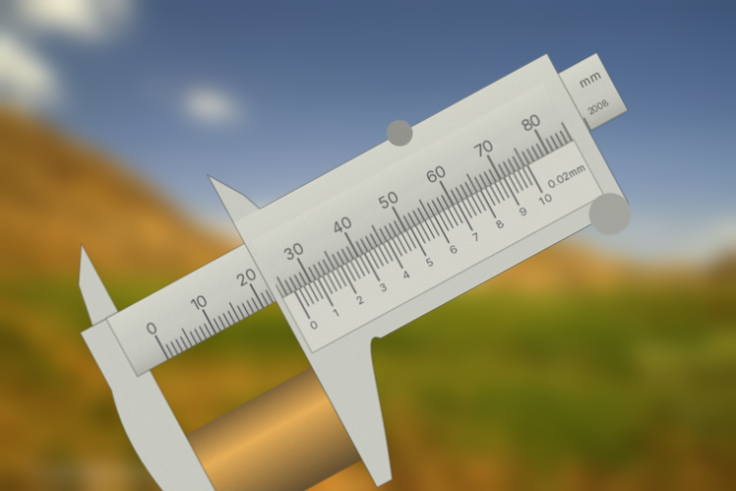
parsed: mm 26.6
